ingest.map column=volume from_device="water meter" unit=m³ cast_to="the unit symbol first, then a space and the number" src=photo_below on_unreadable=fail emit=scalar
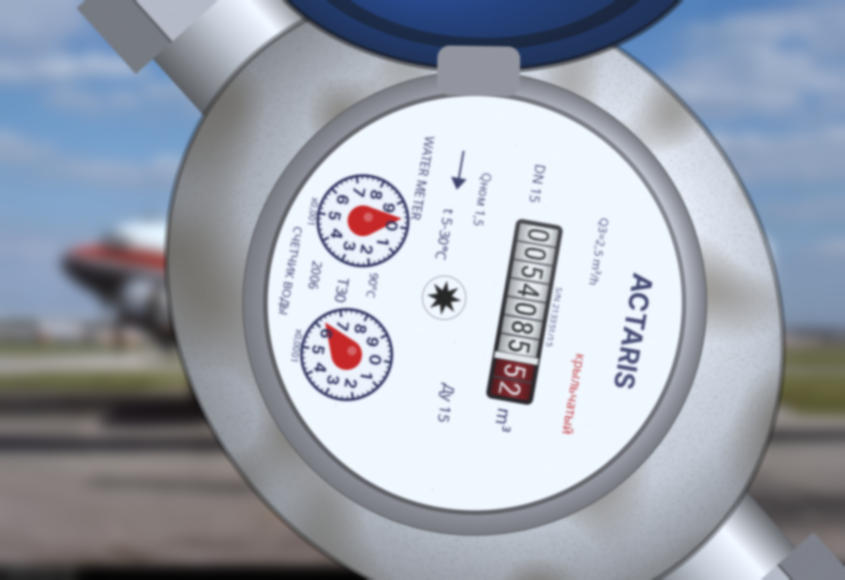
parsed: m³ 54085.5196
